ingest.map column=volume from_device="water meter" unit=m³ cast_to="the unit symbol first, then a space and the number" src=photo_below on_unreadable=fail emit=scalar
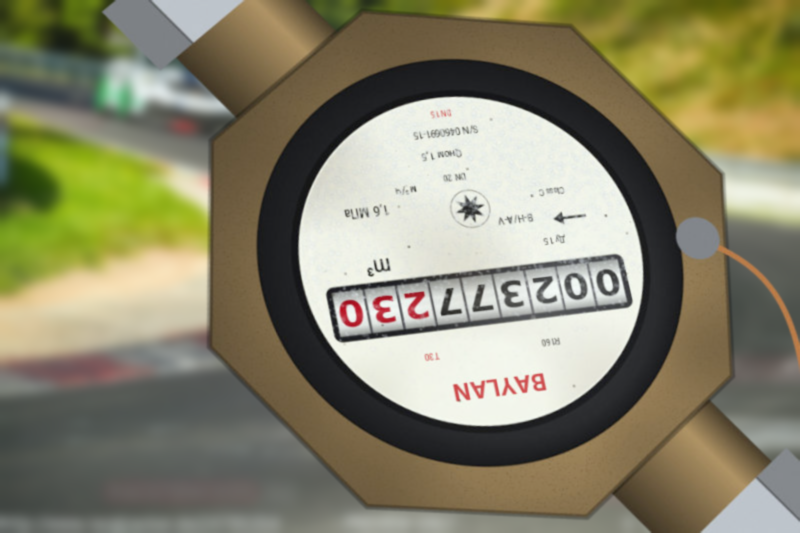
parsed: m³ 2377.230
